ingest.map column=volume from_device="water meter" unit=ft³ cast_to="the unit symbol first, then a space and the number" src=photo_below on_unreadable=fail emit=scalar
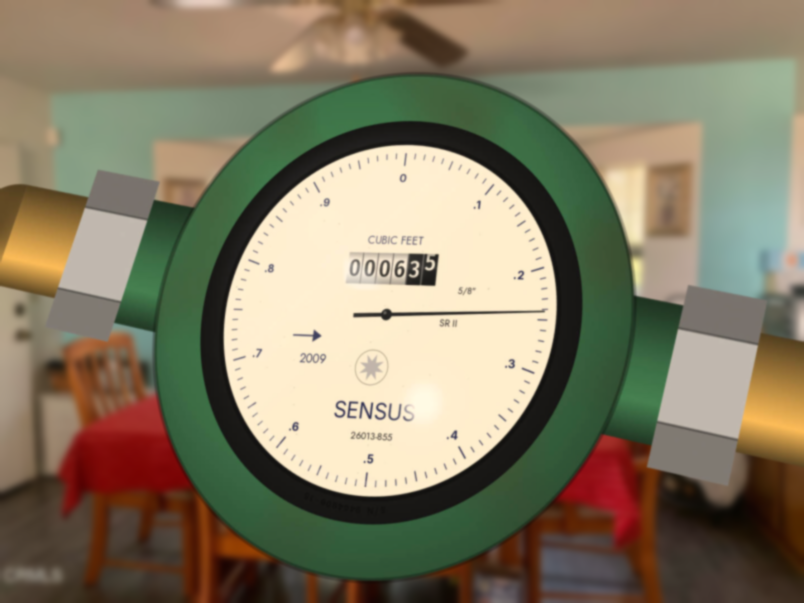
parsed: ft³ 635.24
